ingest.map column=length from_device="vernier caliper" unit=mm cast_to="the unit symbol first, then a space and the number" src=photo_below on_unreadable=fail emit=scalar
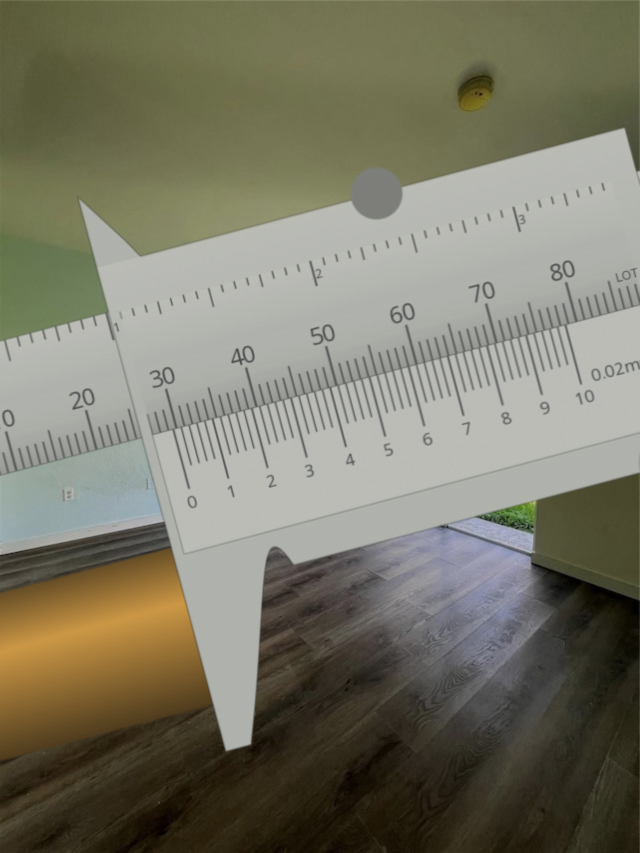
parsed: mm 29.6
